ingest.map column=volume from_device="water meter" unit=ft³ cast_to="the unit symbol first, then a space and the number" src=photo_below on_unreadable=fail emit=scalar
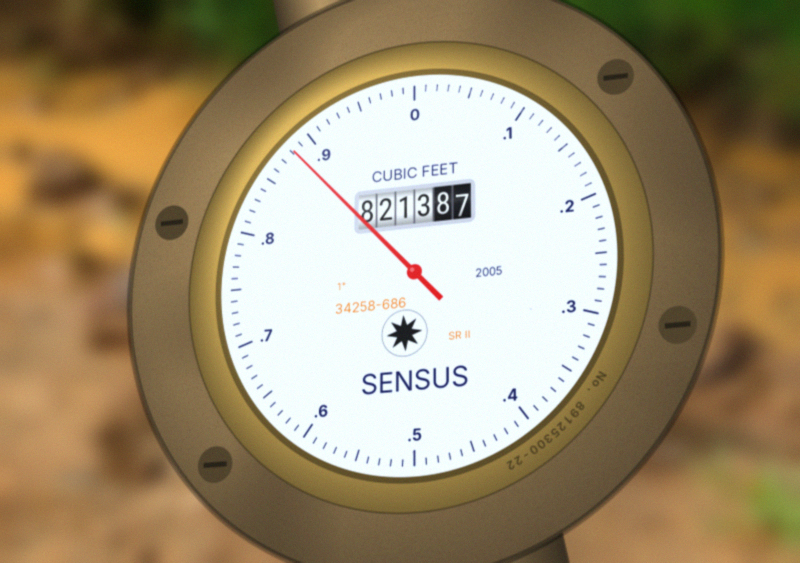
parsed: ft³ 821386.88
